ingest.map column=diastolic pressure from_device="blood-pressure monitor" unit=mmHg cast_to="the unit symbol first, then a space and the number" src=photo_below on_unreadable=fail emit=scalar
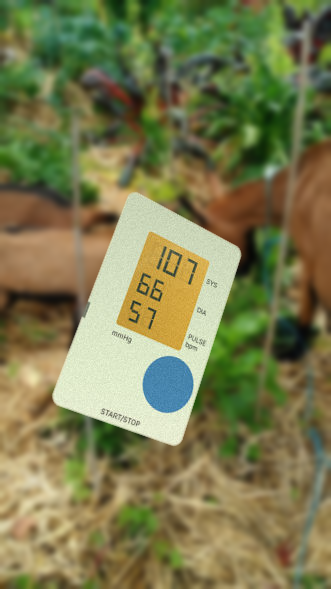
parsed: mmHg 66
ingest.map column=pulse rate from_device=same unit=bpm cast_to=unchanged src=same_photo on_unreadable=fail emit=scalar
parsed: bpm 57
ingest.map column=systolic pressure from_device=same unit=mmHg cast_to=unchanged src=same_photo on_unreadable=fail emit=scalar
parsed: mmHg 107
